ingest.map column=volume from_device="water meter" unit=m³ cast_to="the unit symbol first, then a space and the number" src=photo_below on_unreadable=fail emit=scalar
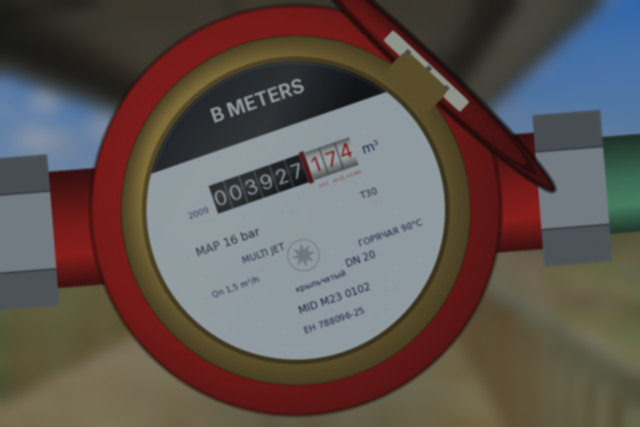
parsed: m³ 3927.174
